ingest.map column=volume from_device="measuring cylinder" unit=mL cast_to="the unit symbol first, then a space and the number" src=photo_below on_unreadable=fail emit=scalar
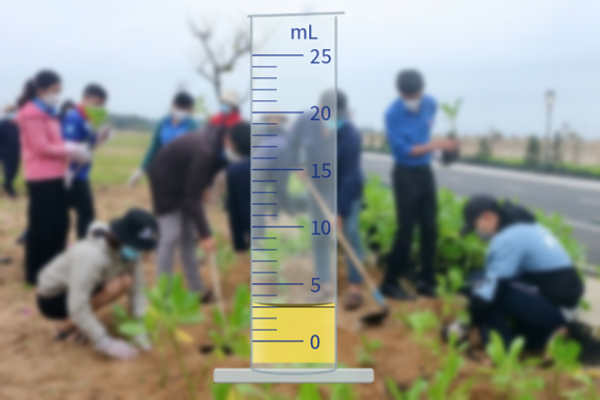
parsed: mL 3
